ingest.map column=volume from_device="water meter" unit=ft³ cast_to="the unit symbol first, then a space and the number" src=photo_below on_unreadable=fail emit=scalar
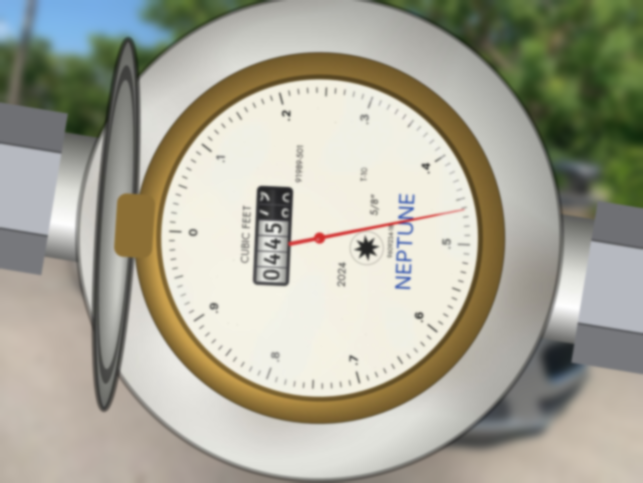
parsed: ft³ 44579.46
